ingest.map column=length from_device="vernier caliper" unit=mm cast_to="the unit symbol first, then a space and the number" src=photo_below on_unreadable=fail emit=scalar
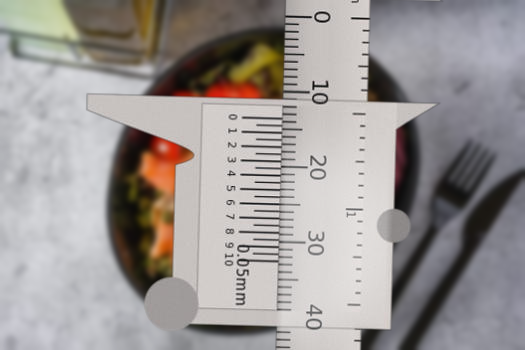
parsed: mm 13.6
